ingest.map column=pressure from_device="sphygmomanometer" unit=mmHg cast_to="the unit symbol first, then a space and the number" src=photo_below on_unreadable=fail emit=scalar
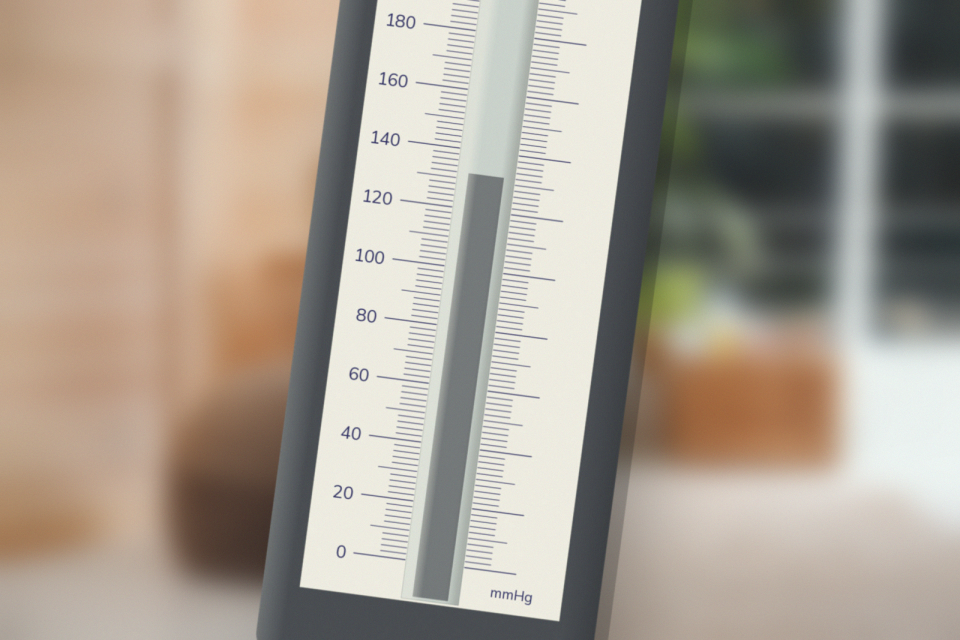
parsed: mmHg 132
